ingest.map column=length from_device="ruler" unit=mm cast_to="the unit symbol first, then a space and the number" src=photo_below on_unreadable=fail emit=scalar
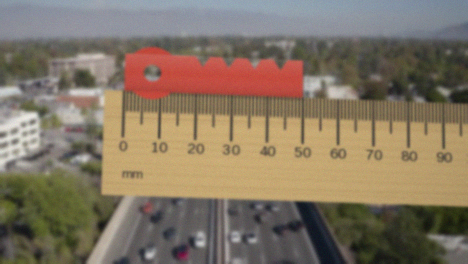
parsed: mm 50
